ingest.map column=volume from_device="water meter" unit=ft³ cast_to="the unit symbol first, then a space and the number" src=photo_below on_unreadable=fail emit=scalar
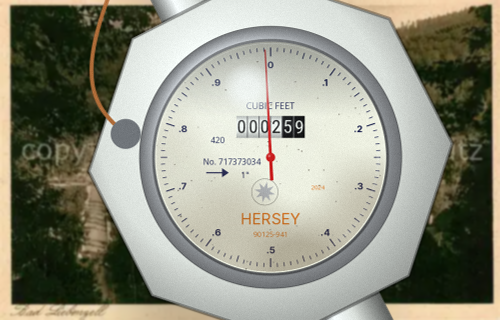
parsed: ft³ 258.99
